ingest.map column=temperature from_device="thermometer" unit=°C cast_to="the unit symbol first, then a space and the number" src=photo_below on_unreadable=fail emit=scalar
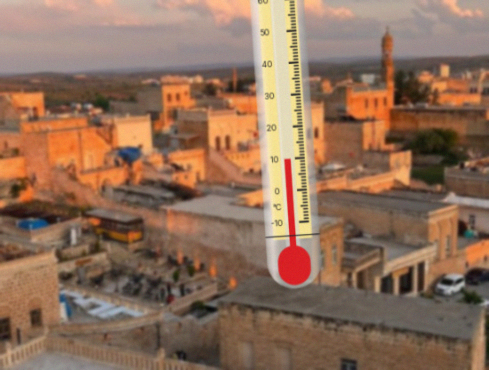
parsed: °C 10
